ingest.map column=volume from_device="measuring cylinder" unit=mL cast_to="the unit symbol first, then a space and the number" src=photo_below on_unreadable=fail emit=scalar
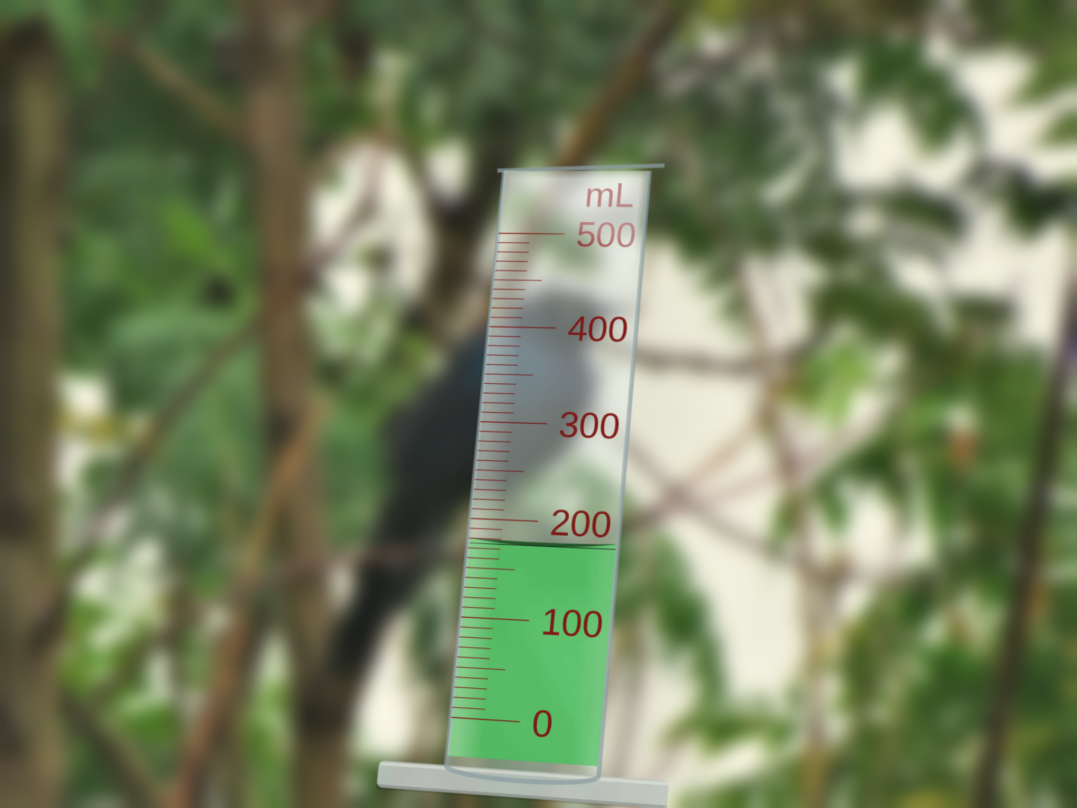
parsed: mL 175
